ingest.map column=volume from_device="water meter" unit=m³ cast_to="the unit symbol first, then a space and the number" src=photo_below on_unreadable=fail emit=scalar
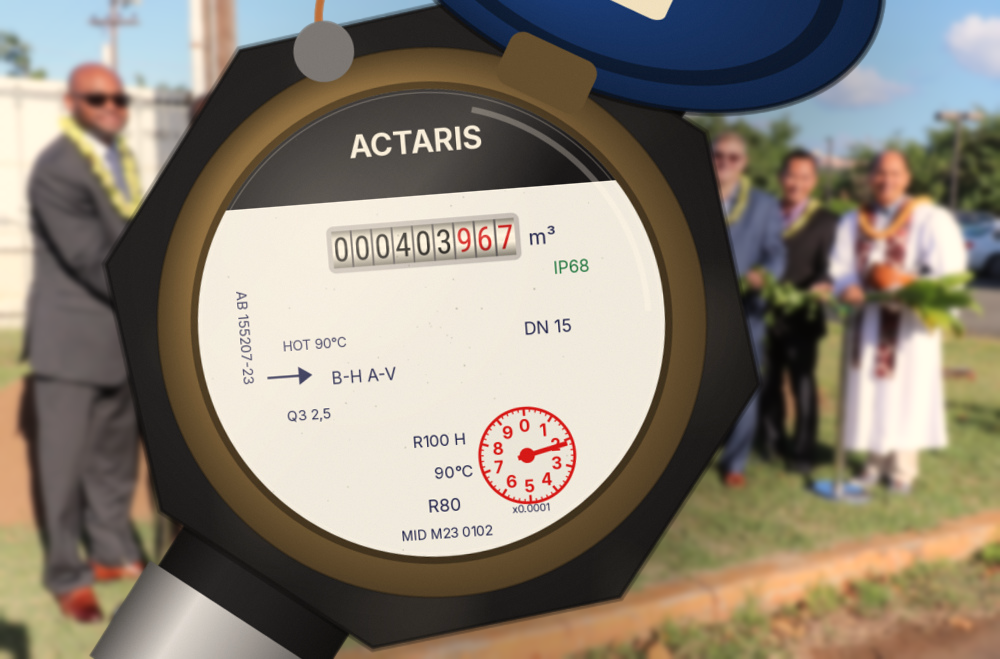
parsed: m³ 403.9672
